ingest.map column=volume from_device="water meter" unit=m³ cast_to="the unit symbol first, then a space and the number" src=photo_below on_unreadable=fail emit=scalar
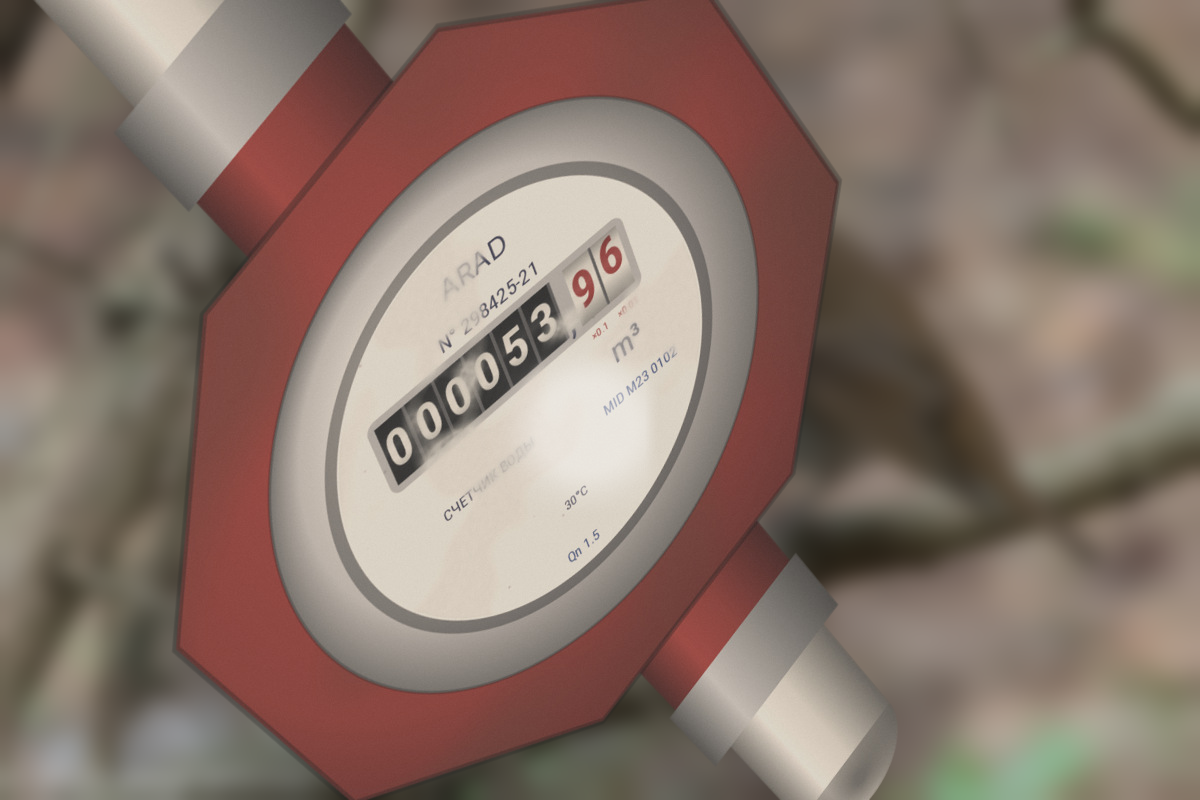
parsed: m³ 53.96
